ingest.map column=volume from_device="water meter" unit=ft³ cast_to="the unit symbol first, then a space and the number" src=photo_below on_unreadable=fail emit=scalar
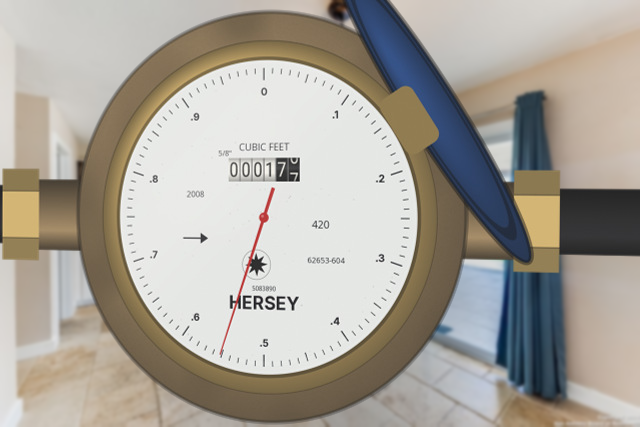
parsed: ft³ 176.55
